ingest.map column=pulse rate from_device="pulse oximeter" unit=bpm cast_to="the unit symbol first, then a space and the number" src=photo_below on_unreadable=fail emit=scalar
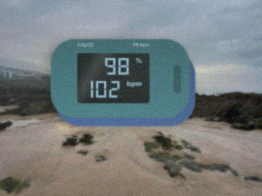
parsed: bpm 102
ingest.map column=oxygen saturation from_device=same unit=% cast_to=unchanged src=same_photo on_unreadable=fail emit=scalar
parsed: % 98
